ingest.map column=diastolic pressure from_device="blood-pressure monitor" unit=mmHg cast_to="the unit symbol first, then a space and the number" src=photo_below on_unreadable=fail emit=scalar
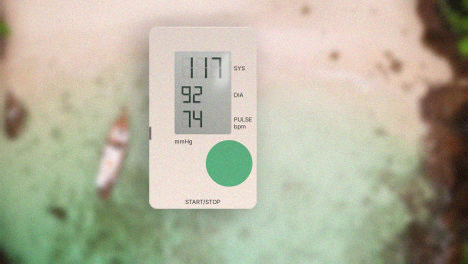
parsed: mmHg 92
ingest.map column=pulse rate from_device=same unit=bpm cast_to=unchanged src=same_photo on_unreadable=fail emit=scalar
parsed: bpm 74
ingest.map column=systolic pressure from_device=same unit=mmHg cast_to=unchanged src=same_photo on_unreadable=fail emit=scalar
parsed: mmHg 117
